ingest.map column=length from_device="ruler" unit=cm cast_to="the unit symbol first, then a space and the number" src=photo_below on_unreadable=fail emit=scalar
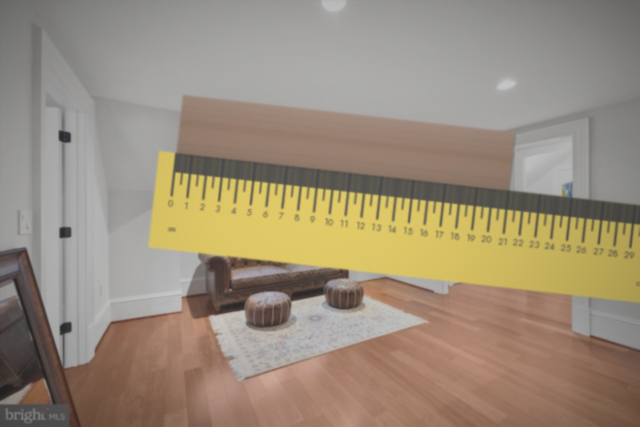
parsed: cm 21
